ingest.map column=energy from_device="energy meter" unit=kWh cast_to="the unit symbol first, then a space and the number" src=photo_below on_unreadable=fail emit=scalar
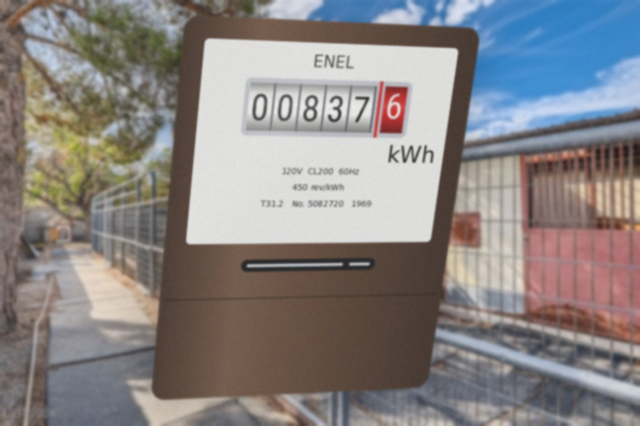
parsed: kWh 837.6
